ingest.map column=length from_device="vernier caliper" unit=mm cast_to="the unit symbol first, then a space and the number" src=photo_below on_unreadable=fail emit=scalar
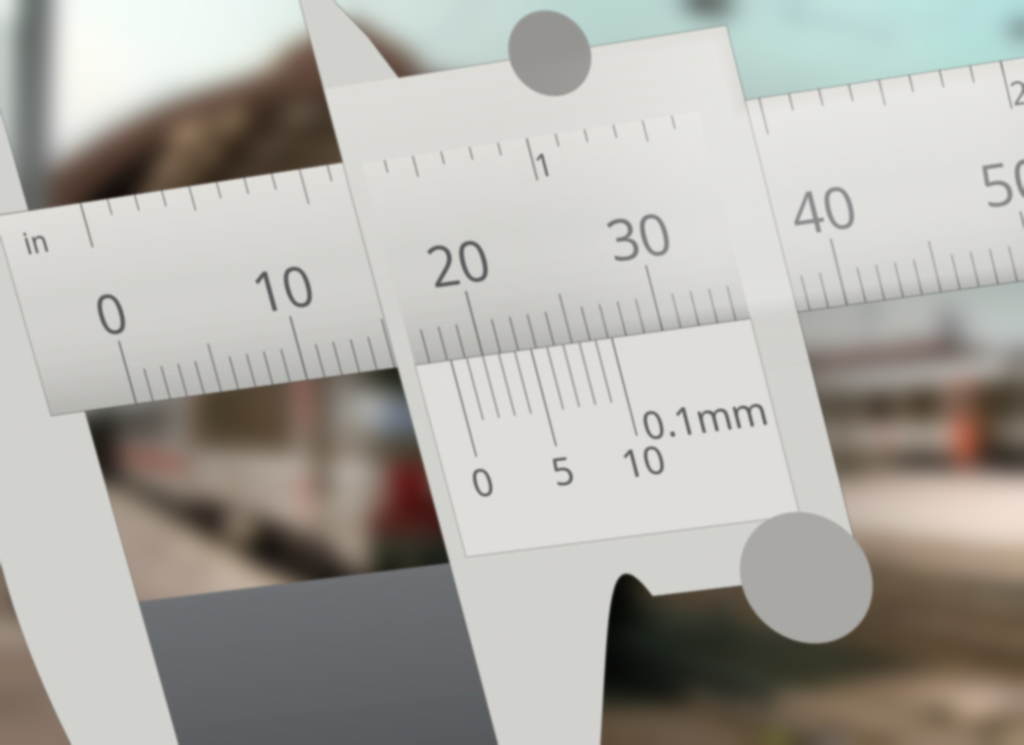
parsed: mm 18.2
